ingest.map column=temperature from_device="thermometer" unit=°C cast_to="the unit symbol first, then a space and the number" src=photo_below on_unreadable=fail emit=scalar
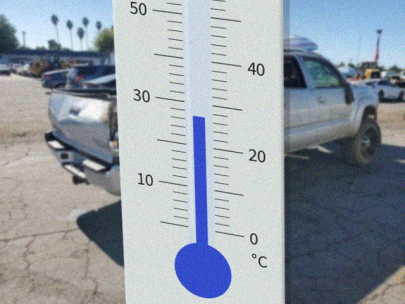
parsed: °C 27
